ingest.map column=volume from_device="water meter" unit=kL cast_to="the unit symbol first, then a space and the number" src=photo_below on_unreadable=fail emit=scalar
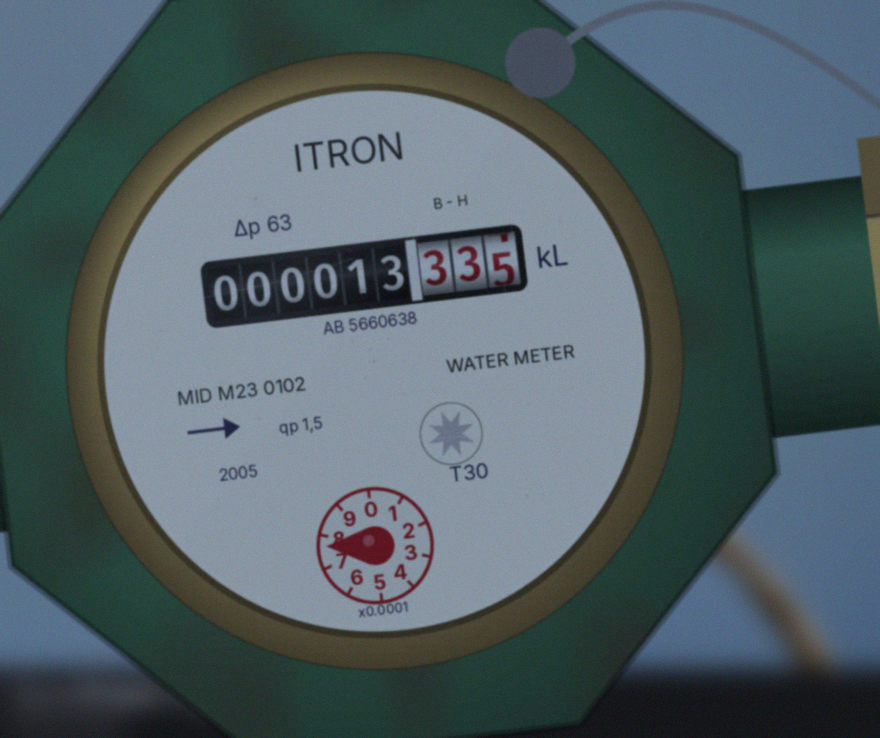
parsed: kL 13.3347
